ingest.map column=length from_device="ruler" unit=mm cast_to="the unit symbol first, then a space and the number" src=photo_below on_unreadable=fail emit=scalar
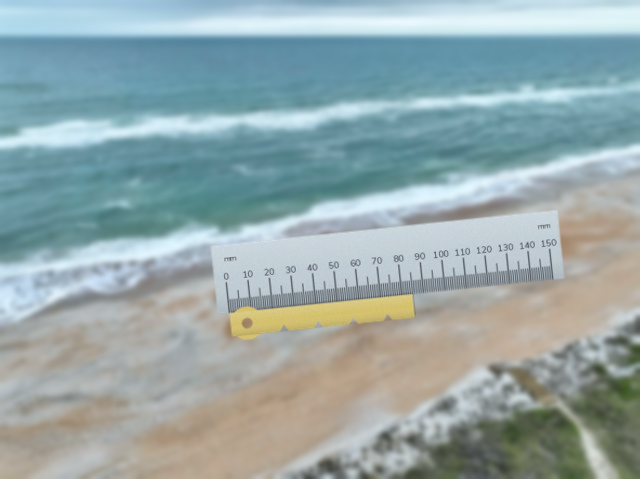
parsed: mm 85
